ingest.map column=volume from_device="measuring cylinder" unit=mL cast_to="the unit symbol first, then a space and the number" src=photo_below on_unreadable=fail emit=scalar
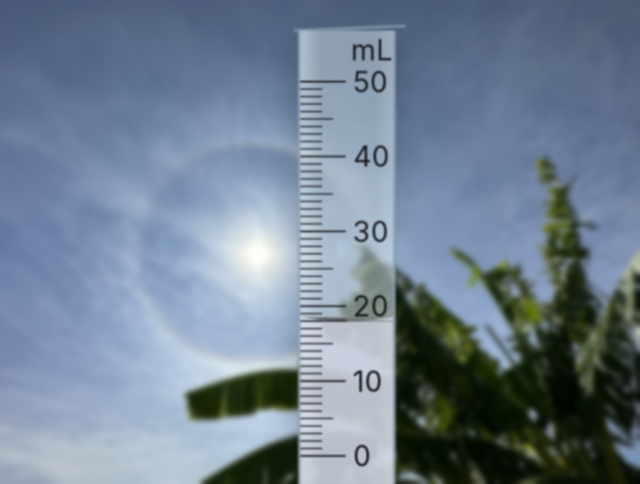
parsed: mL 18
